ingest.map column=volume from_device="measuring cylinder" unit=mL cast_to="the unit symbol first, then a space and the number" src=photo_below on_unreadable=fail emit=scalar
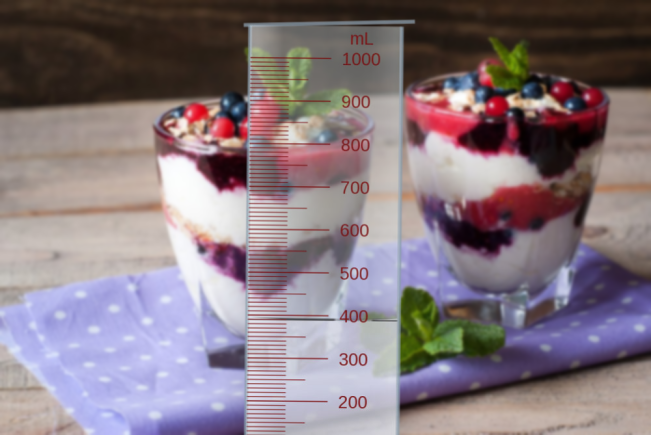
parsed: mL 390
